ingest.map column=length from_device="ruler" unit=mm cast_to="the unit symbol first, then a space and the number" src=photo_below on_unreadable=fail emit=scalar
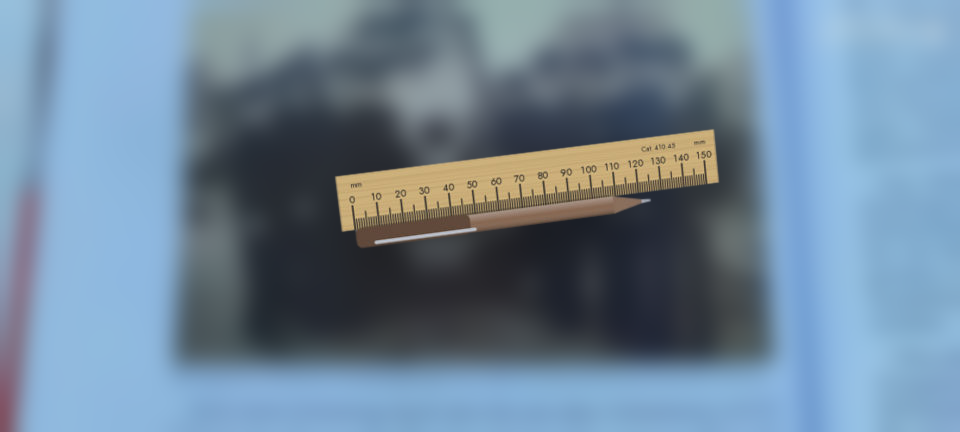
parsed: mm 125
